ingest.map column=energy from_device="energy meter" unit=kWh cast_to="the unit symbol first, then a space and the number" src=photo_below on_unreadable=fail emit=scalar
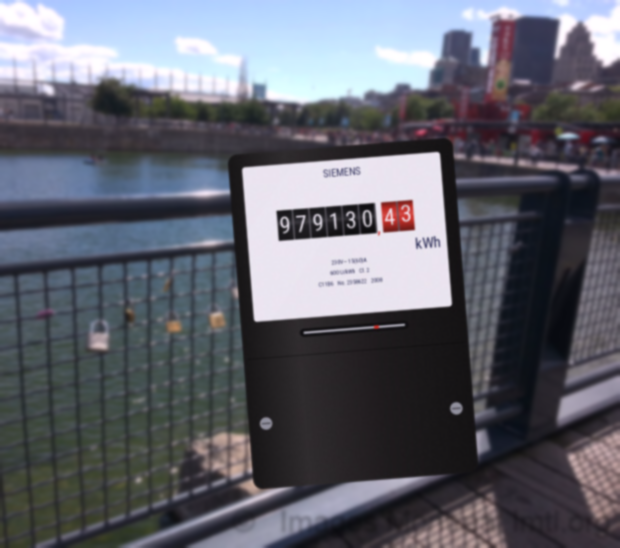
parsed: kWh 979130.43
